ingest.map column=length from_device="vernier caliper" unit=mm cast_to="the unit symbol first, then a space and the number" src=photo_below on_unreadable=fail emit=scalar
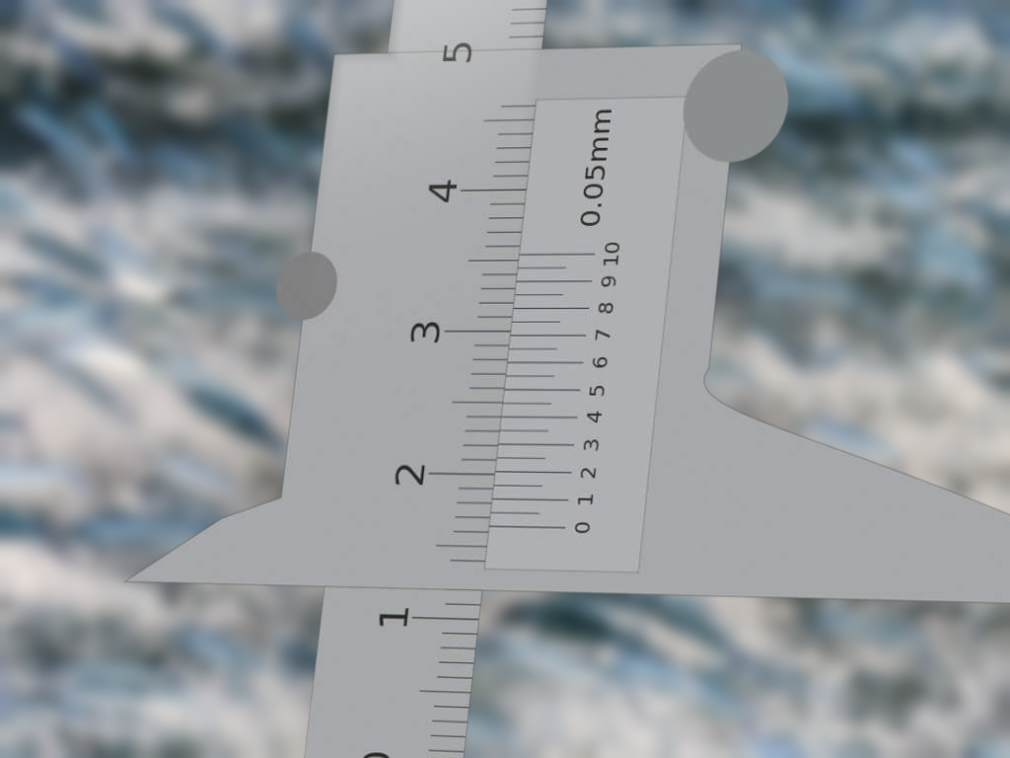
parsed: mm 16.4
